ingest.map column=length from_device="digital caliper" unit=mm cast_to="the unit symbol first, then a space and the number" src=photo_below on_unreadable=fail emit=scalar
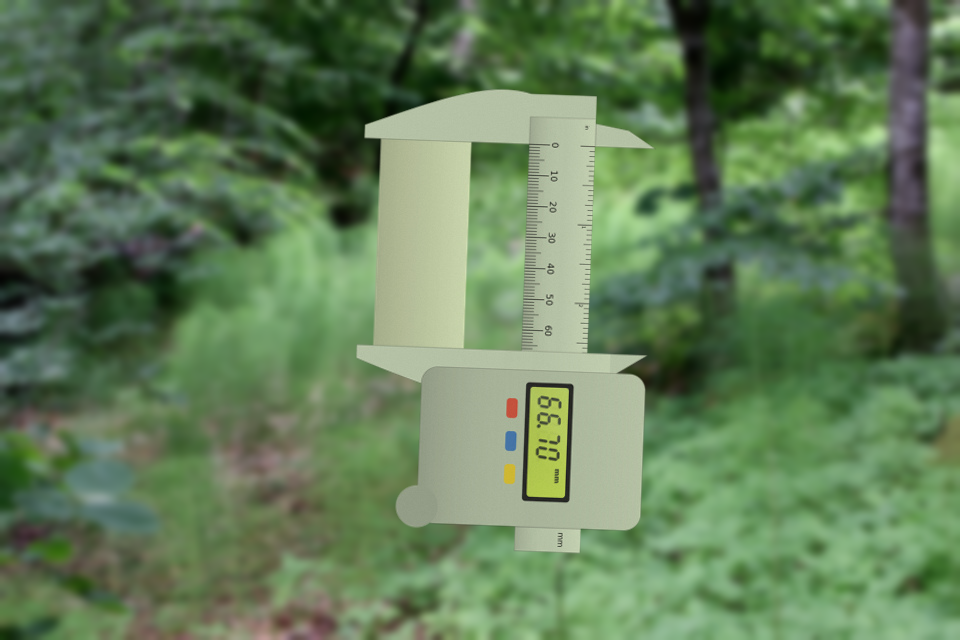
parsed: mm 66.70
